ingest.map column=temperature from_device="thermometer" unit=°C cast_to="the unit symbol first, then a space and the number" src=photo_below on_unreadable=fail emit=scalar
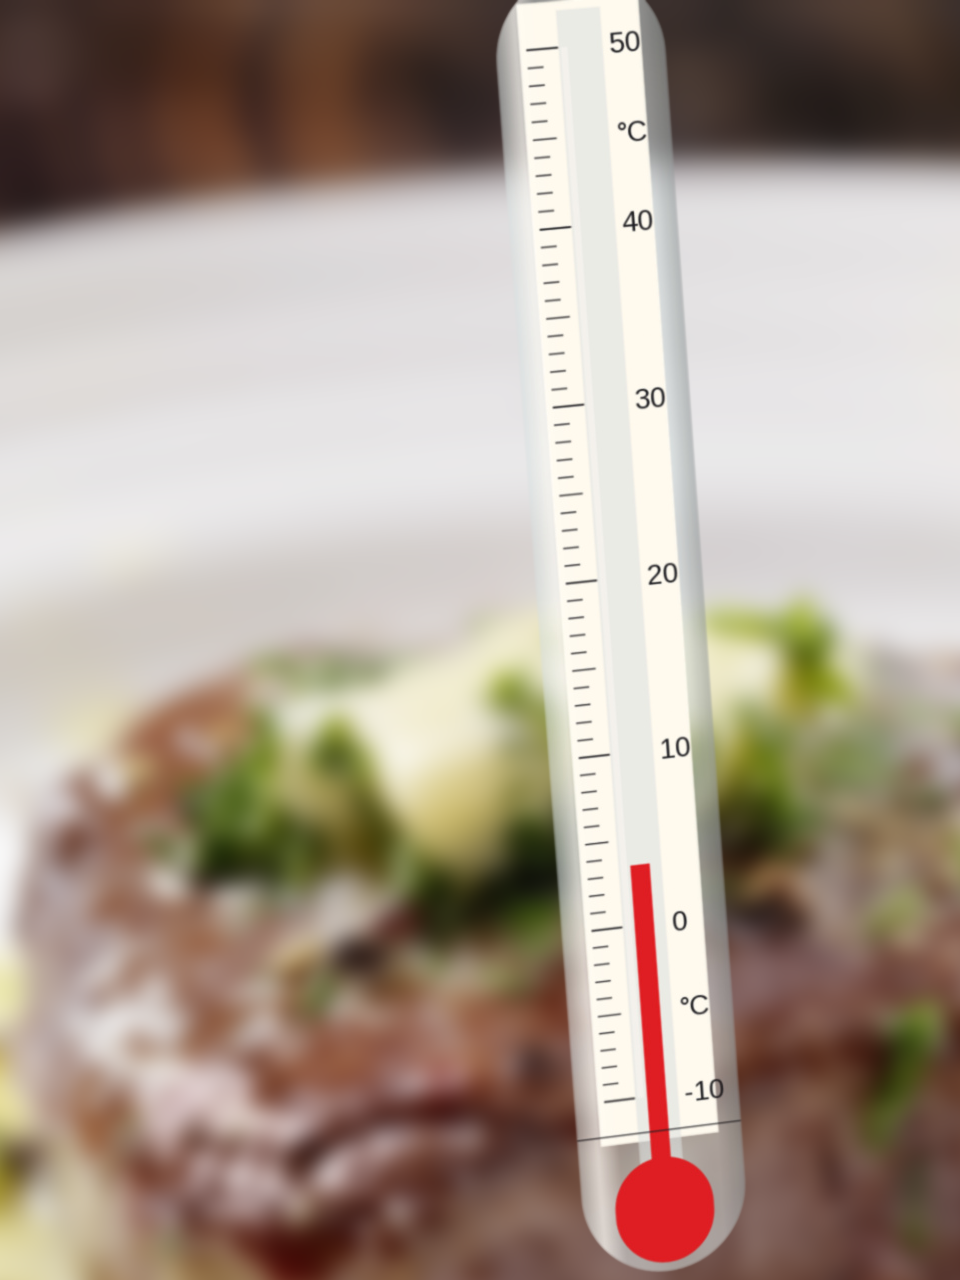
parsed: °C 3.5
